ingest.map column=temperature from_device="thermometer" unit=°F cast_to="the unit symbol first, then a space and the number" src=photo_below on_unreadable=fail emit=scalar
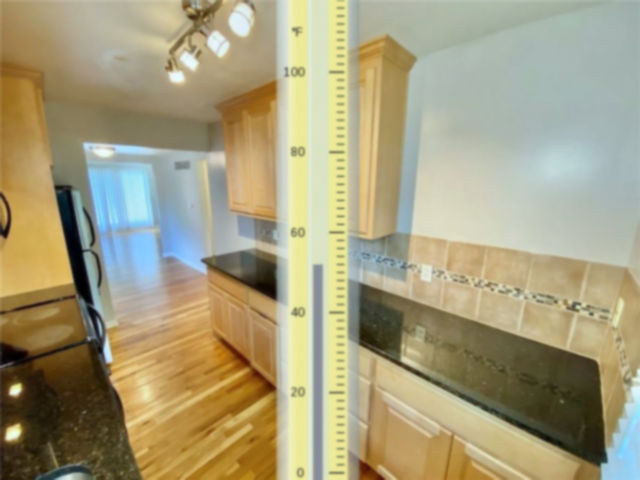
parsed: °F 52
